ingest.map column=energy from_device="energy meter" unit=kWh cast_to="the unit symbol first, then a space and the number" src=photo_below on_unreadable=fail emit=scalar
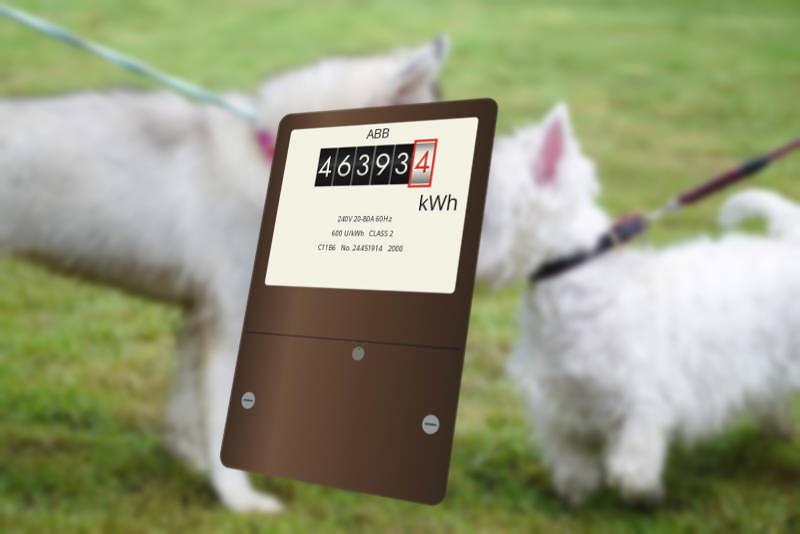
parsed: kWh 46393.4
